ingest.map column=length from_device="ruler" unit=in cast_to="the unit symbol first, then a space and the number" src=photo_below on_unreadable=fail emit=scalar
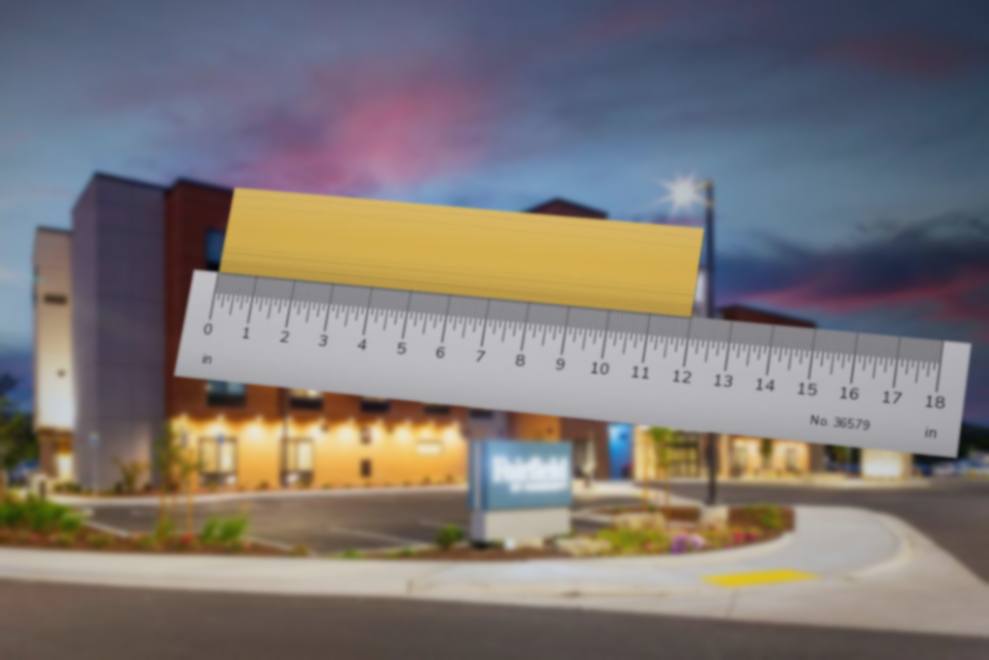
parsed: in 12
